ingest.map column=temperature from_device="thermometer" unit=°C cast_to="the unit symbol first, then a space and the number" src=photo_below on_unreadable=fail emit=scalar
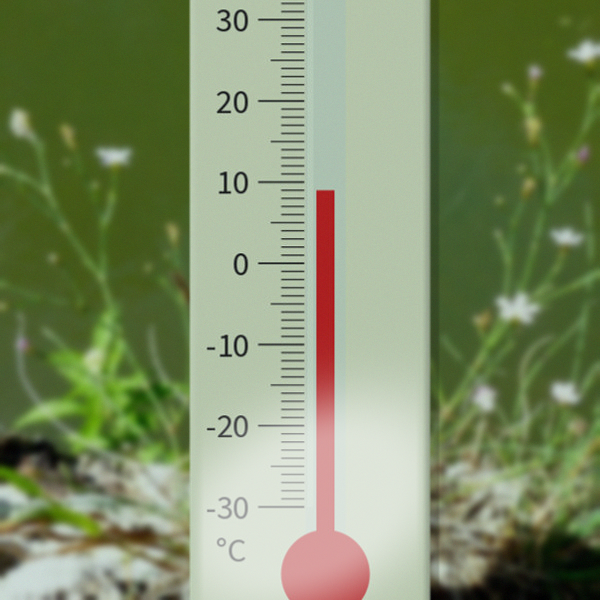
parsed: °C 9
